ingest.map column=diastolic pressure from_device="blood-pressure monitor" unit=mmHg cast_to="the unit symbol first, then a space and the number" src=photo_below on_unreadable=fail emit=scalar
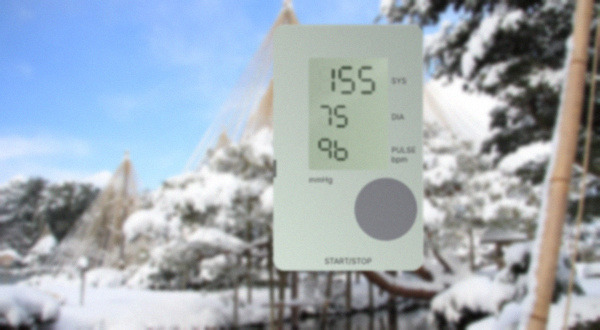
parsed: mmHg 75
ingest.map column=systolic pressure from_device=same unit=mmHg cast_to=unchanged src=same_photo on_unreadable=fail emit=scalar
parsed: mmHg 155
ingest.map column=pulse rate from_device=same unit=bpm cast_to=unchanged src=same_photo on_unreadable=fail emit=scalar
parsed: bpm 96
